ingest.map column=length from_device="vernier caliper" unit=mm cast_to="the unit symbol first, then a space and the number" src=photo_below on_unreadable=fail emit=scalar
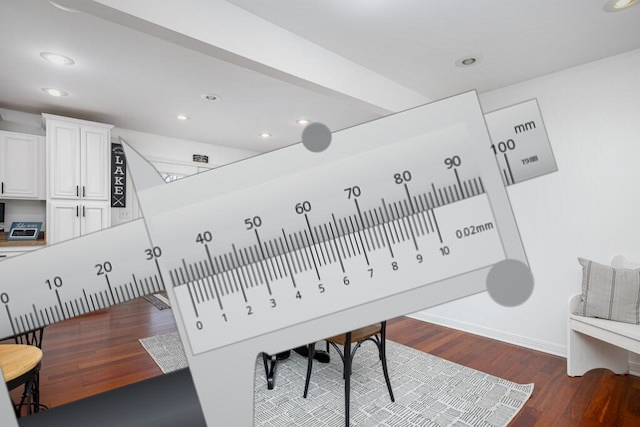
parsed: mm 34.5
